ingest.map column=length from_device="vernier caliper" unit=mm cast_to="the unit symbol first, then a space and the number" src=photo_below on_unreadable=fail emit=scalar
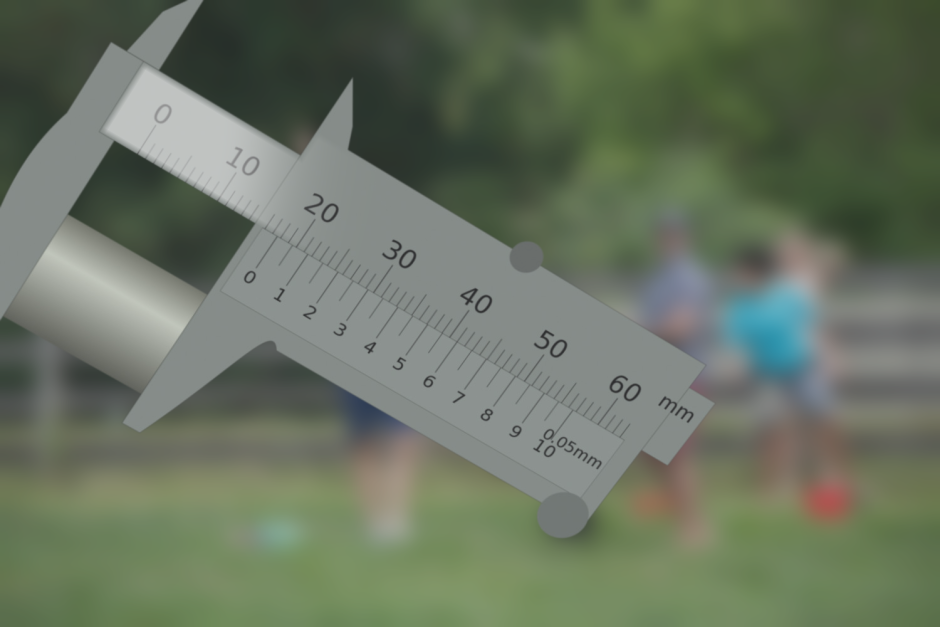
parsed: mm 17.6
